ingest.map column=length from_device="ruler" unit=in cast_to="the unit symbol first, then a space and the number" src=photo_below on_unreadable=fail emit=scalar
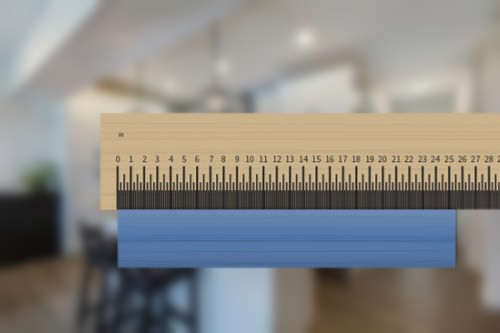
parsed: in 25.5
